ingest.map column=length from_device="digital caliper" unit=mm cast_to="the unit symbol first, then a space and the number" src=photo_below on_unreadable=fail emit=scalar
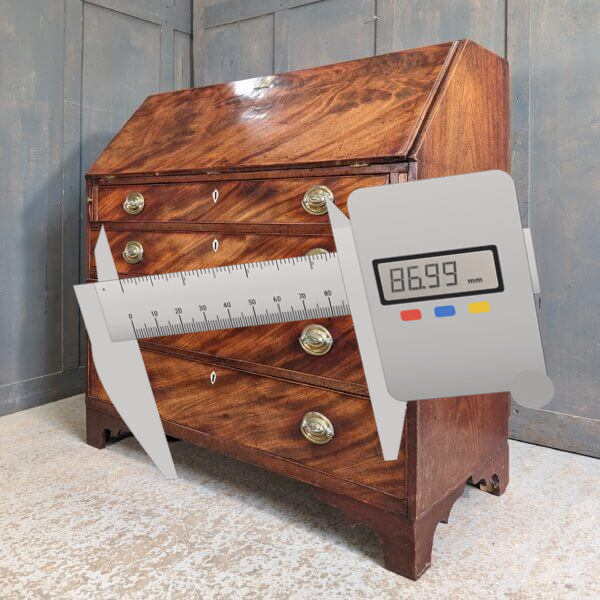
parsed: mm 86.99
